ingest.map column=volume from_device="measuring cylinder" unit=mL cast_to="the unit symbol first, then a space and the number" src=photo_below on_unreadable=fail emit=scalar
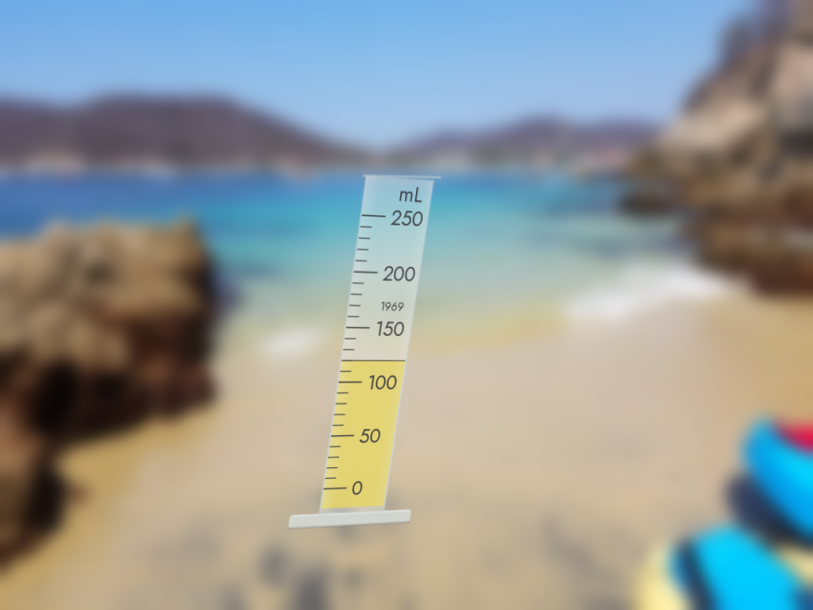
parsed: mL 120
